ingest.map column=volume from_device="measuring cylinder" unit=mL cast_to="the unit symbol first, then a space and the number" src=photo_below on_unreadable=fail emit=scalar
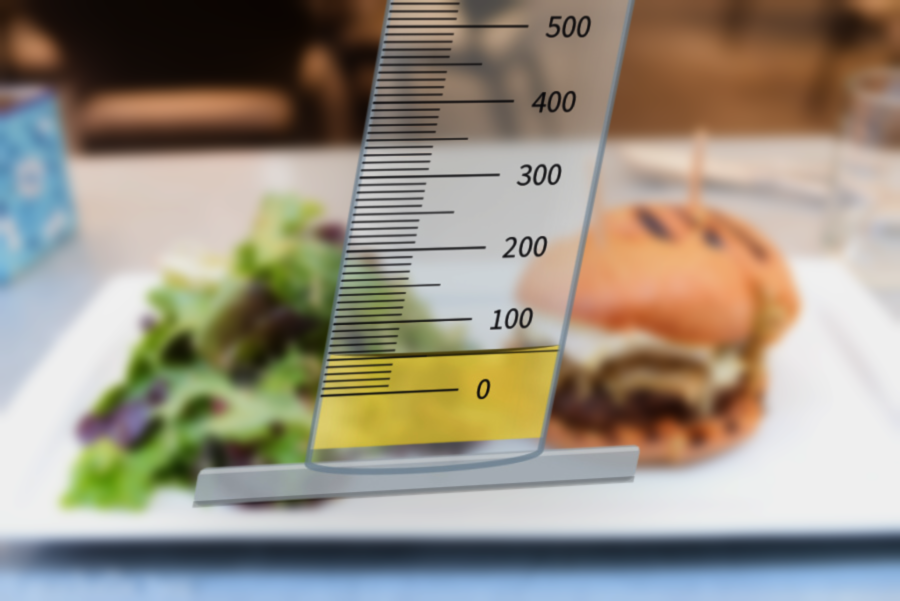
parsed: mL 50
